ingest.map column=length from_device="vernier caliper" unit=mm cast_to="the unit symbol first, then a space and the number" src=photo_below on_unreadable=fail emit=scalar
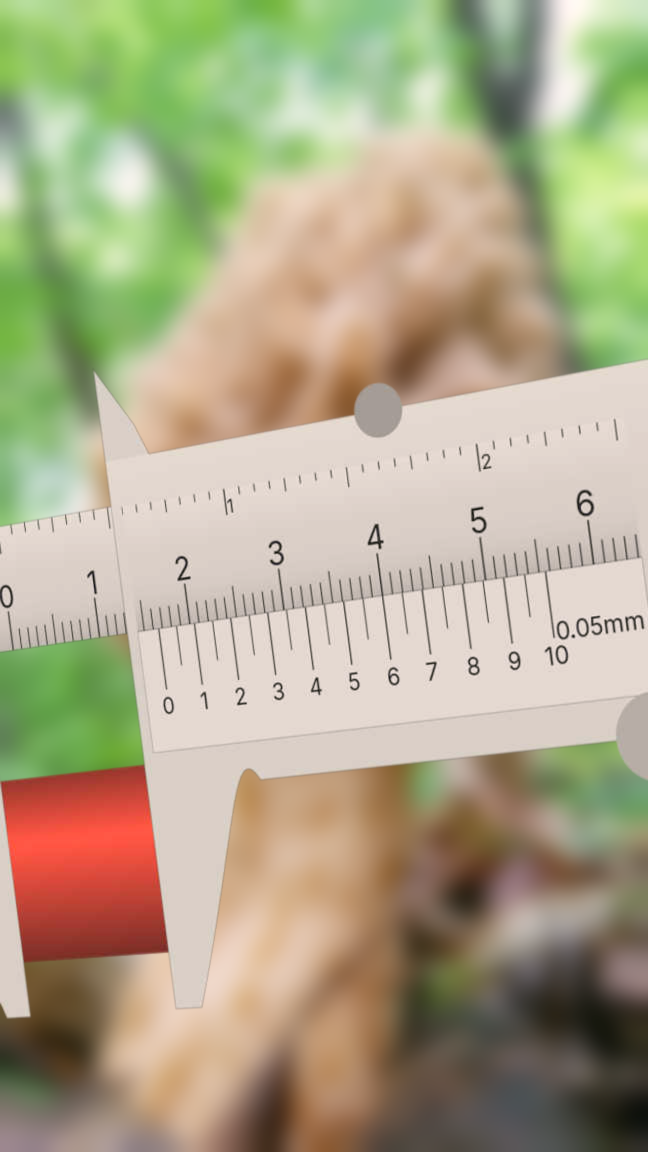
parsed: mm 16.6
